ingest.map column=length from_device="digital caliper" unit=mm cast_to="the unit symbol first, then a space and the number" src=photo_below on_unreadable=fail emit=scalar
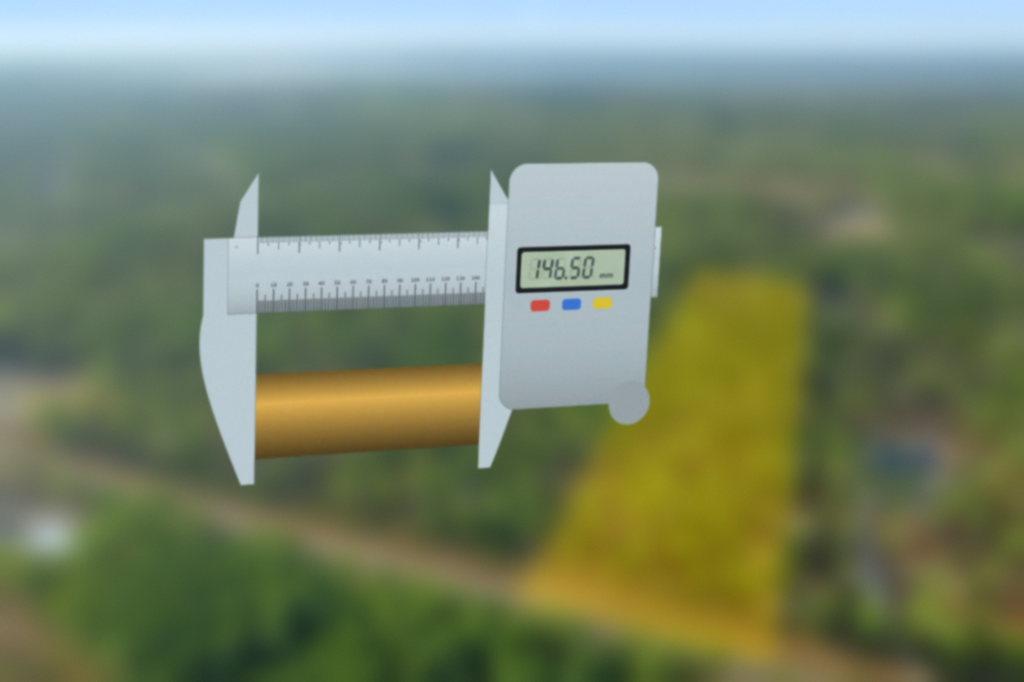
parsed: mm 146.50
